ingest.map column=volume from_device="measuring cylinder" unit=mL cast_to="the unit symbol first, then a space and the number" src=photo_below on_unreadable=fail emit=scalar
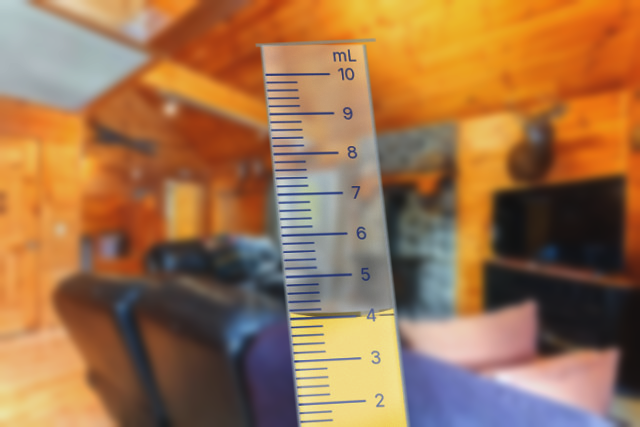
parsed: mL 4
